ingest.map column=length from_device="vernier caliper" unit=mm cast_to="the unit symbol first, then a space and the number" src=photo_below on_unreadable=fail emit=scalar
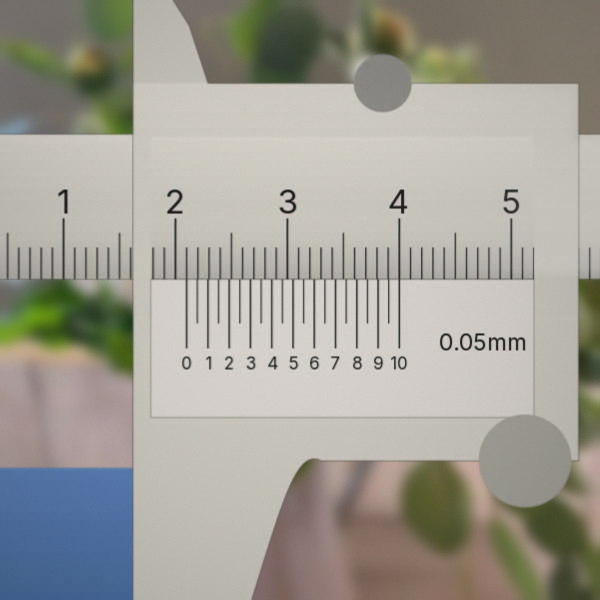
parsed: mm 21.0
